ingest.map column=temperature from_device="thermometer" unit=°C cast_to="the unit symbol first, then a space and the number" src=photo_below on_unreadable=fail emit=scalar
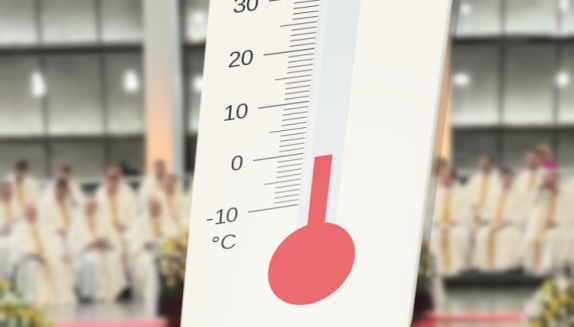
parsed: °C -1
